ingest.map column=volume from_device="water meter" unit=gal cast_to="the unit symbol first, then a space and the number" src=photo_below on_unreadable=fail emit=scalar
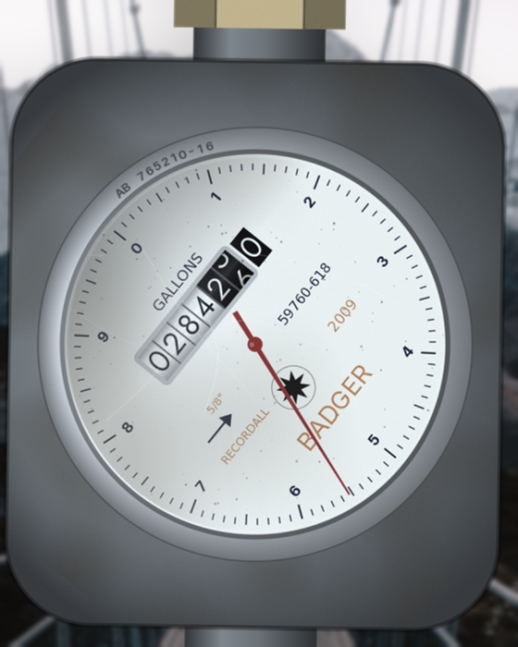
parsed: gal 284255.5
